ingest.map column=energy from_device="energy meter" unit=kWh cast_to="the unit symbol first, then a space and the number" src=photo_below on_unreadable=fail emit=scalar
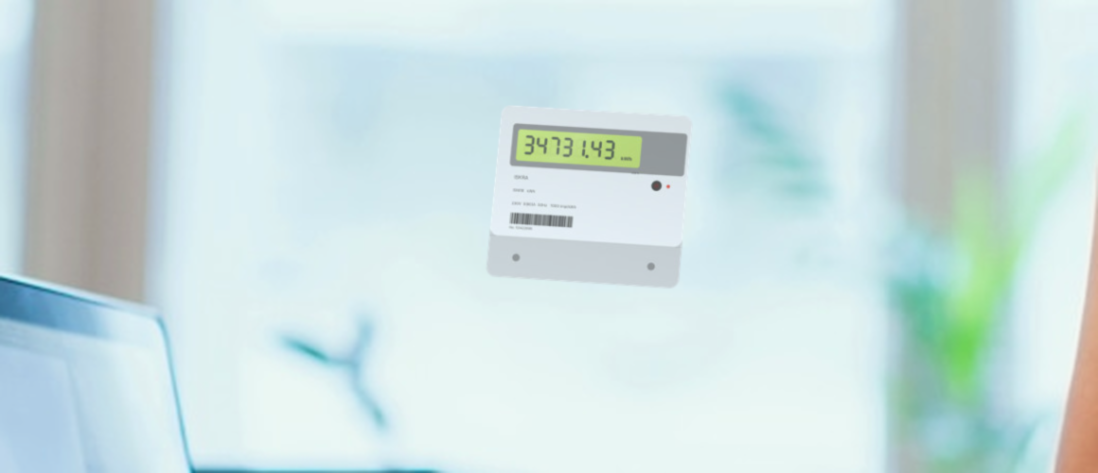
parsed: kWh 34731.43
